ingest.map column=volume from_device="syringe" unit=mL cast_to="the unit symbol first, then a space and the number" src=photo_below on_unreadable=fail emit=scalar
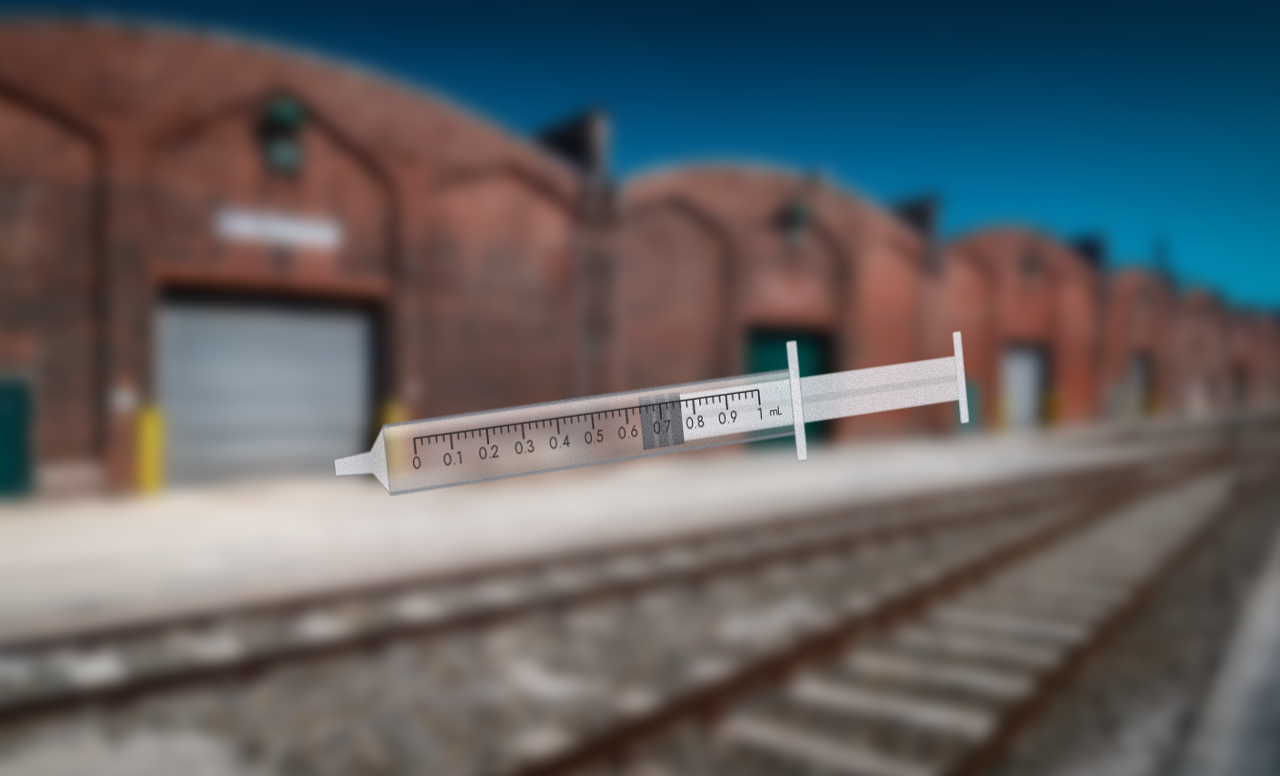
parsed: mL 0.64
